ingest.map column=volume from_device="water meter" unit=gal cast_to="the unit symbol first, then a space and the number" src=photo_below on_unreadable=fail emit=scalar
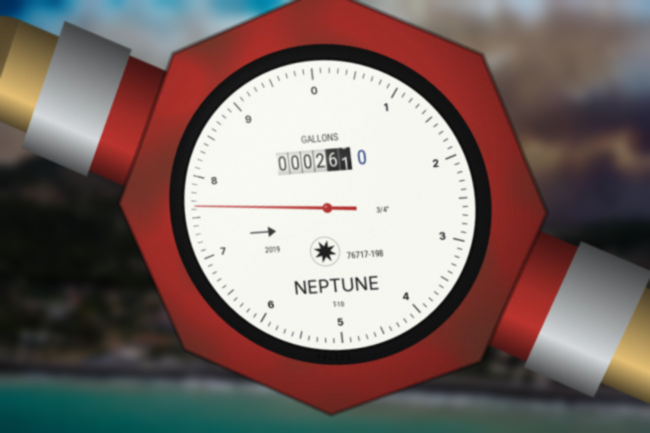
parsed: gal 2607.6
